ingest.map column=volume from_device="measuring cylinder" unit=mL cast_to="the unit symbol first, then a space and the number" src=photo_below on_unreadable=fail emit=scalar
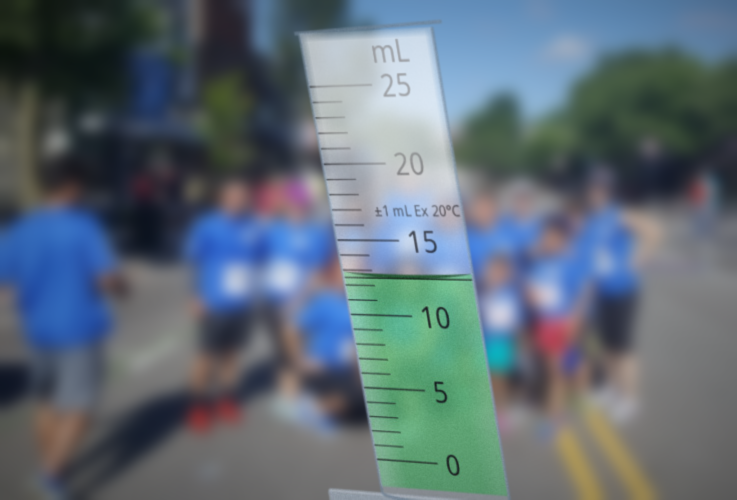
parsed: mL 12.5
